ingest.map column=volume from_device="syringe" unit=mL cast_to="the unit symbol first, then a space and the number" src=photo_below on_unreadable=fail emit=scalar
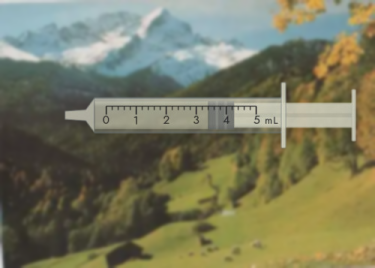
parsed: mL 3.4
